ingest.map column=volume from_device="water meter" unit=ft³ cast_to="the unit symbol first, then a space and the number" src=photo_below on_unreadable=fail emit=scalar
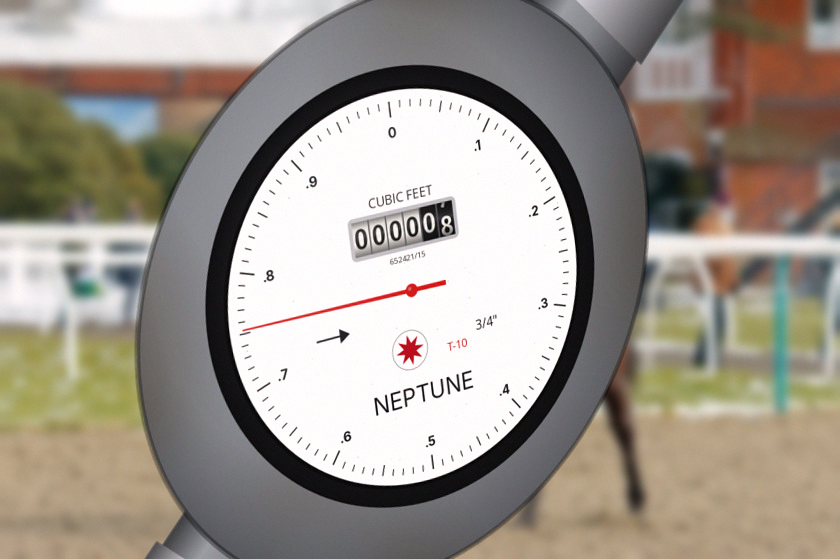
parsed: ft³ 7.75
